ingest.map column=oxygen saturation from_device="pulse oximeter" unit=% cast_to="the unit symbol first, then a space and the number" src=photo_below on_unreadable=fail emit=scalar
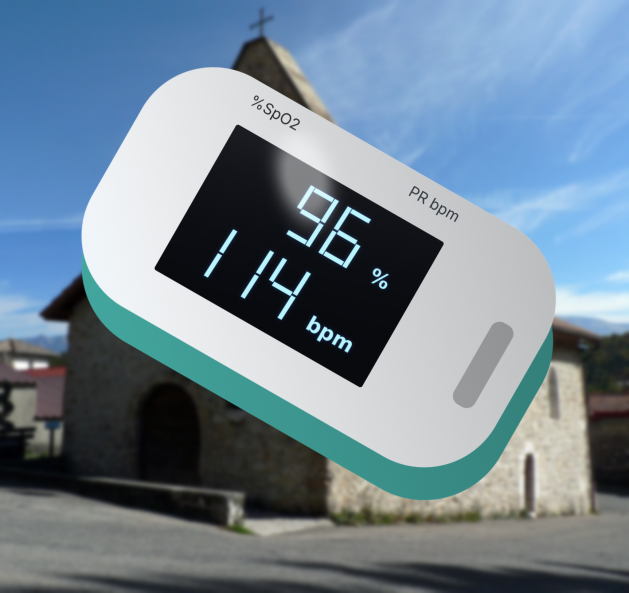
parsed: % 96
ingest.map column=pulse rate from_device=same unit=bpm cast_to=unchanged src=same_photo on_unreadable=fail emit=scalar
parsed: bpm 114
